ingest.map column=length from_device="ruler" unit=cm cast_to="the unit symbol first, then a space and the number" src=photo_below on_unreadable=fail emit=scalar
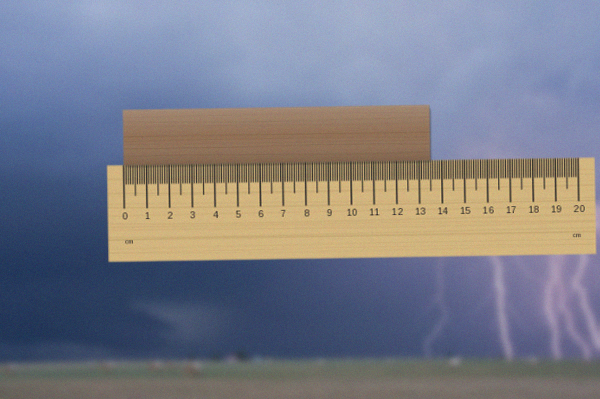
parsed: cm 13.5
